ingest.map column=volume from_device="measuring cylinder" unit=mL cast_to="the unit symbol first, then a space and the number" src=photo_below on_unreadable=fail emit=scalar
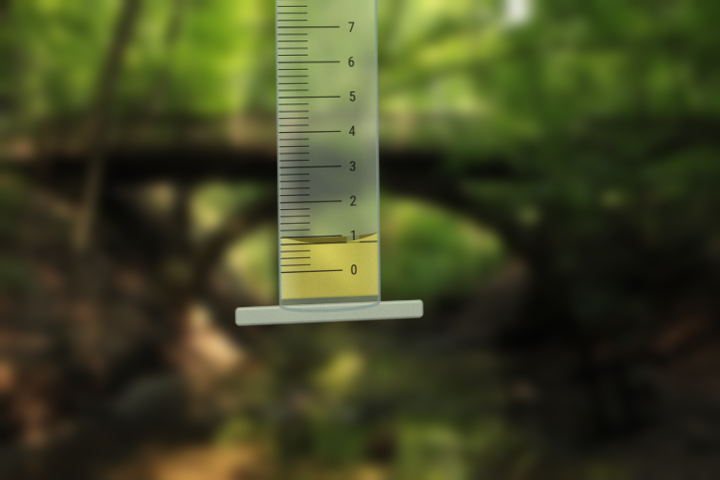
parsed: mL 0.8
